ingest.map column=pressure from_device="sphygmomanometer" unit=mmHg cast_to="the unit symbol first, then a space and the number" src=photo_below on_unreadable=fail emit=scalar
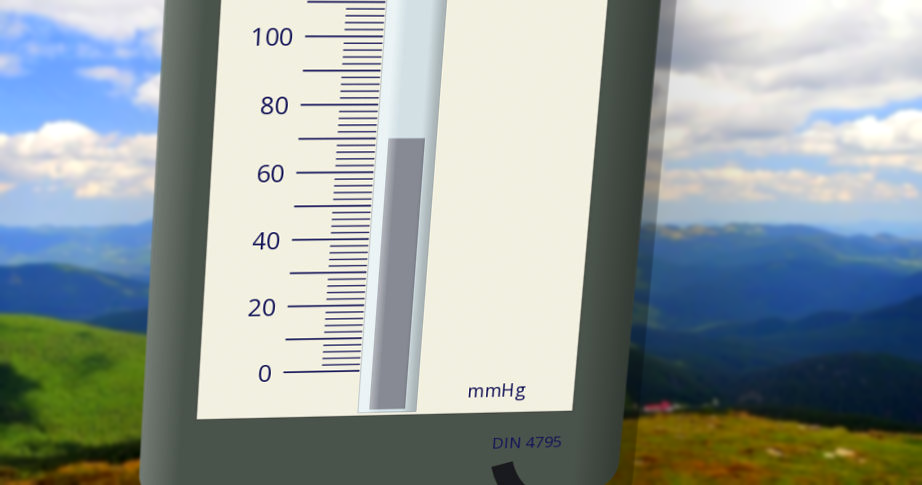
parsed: mmHg 70
